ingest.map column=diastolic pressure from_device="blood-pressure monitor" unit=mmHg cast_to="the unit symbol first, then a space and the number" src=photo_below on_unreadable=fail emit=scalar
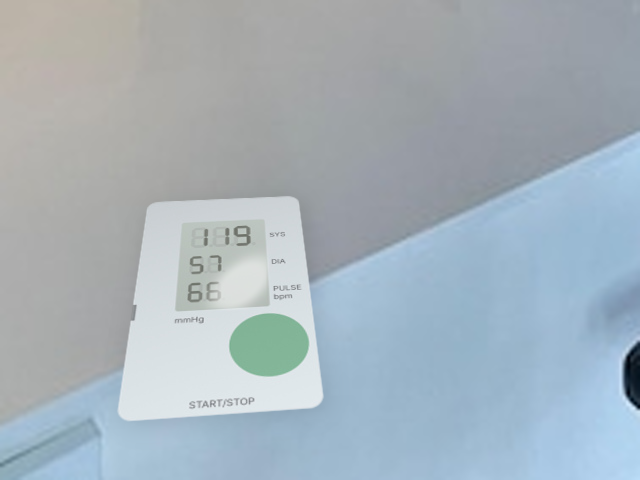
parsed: mmHg 57
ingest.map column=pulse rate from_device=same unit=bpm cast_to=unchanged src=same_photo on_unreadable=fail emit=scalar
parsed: bpm 66
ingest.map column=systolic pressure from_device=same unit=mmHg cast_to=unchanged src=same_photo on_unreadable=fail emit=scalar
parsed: mmHg 119
